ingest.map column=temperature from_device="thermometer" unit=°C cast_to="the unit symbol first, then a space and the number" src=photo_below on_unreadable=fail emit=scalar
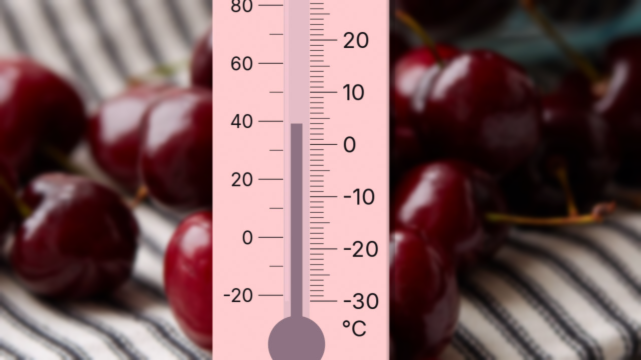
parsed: °C 4
